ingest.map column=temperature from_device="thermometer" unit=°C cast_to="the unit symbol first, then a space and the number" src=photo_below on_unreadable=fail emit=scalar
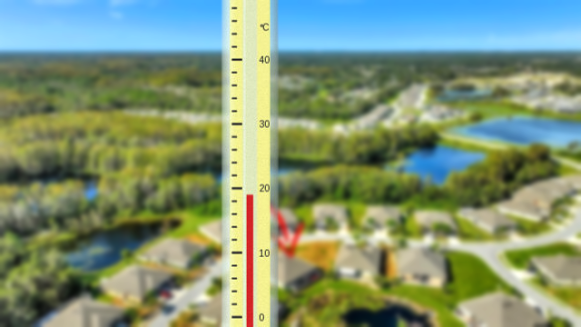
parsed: °C 19
